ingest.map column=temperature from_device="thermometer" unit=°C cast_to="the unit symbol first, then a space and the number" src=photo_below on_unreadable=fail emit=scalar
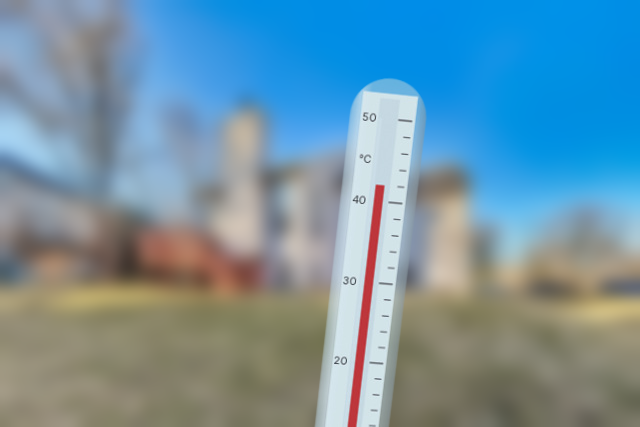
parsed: °C 42
